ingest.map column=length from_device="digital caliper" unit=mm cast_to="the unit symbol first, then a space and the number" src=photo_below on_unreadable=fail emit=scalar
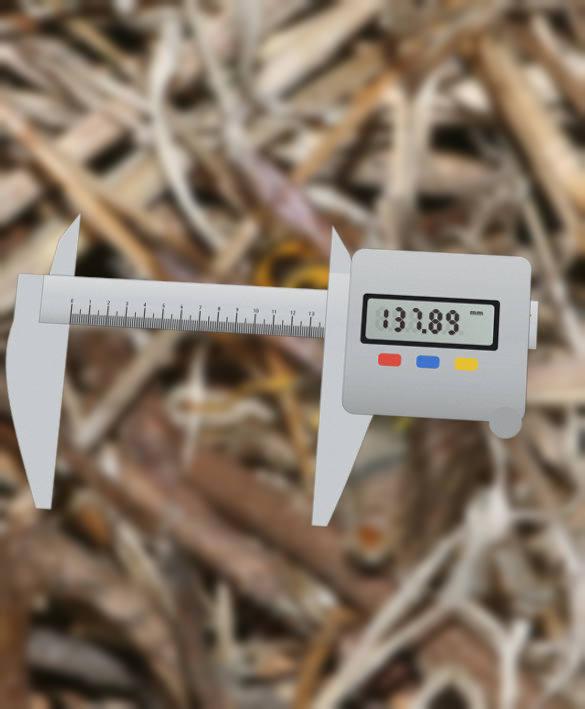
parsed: mm 137.89
